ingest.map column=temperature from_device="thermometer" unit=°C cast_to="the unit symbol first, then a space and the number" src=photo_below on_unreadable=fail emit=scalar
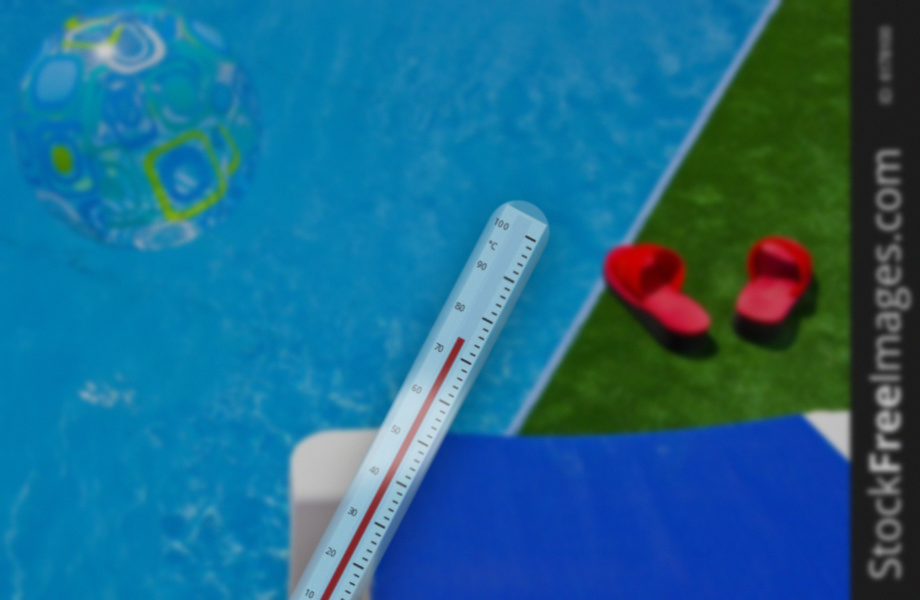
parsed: °C 74
